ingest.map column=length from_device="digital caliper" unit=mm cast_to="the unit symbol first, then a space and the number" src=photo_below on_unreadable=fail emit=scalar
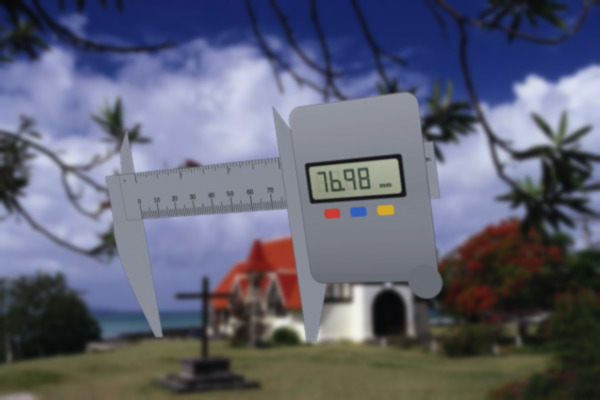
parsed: mm 76.98
